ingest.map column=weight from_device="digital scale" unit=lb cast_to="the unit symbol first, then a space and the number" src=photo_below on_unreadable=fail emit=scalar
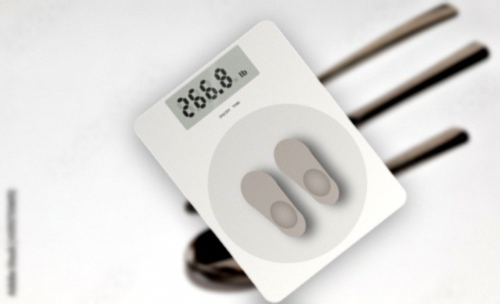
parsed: lb 266.8
